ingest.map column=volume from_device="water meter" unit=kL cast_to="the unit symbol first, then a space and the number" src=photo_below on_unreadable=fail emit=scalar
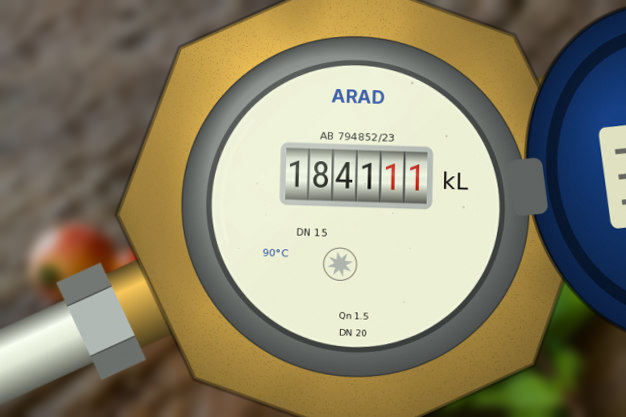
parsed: kL 1841.11
